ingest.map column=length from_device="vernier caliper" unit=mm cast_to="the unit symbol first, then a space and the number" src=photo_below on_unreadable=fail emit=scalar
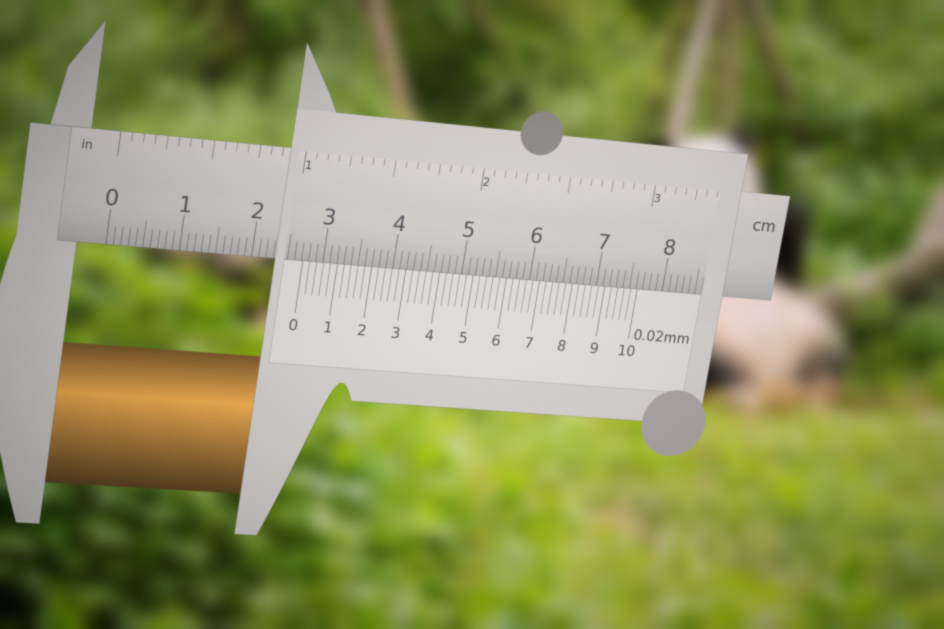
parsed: mm 27.2
